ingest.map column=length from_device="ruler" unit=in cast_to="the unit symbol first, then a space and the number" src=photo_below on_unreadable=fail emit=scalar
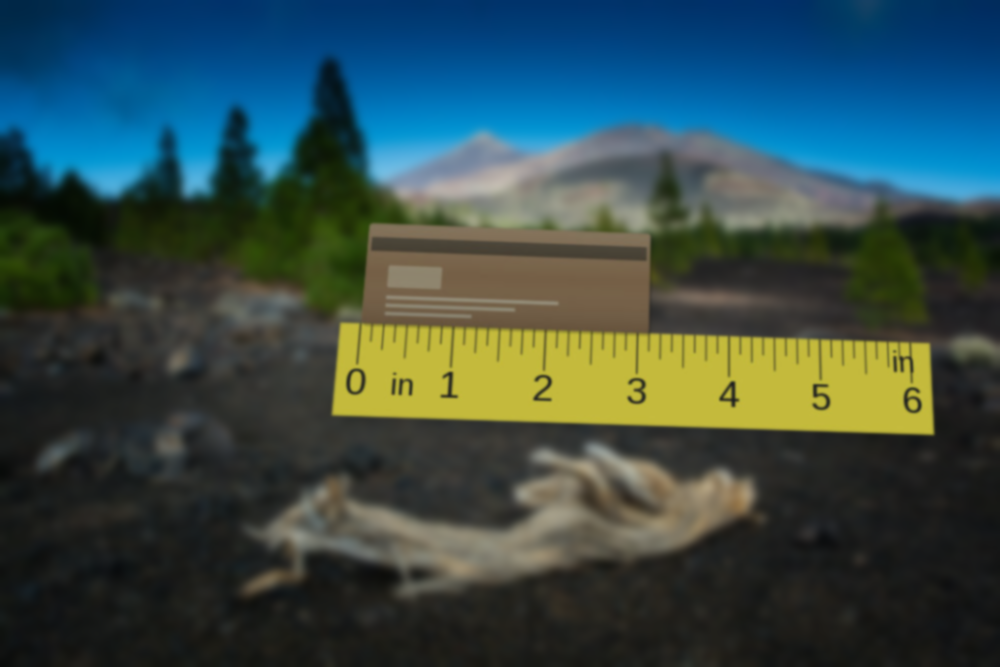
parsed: in 3.125
